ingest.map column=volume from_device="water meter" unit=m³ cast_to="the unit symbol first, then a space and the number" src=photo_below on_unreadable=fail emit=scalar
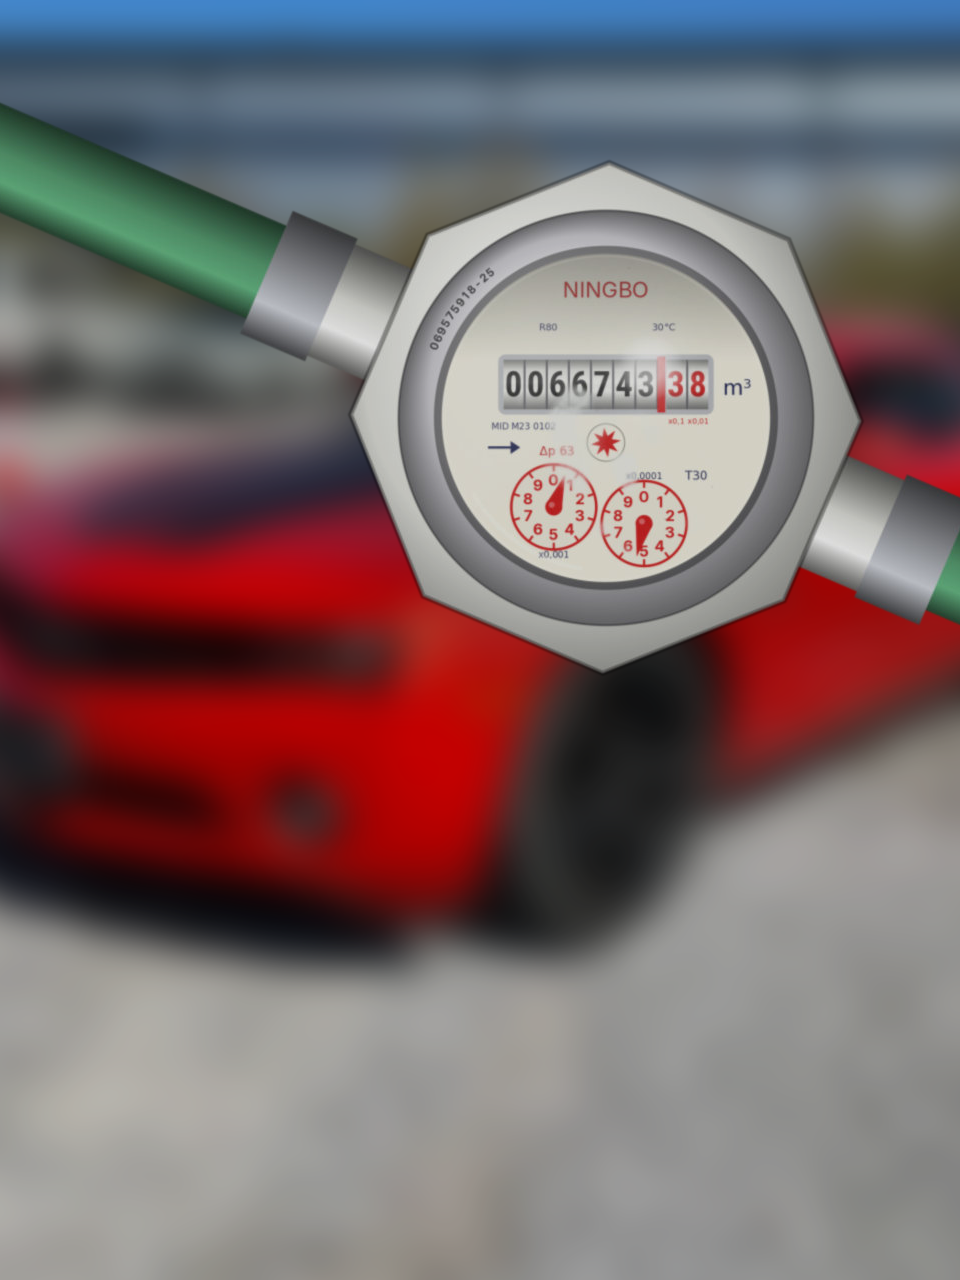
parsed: m³ 66743.3805
